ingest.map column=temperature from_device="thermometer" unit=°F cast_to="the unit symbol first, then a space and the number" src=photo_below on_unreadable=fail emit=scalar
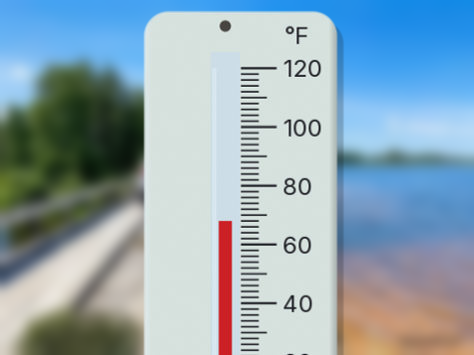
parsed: °F 68
